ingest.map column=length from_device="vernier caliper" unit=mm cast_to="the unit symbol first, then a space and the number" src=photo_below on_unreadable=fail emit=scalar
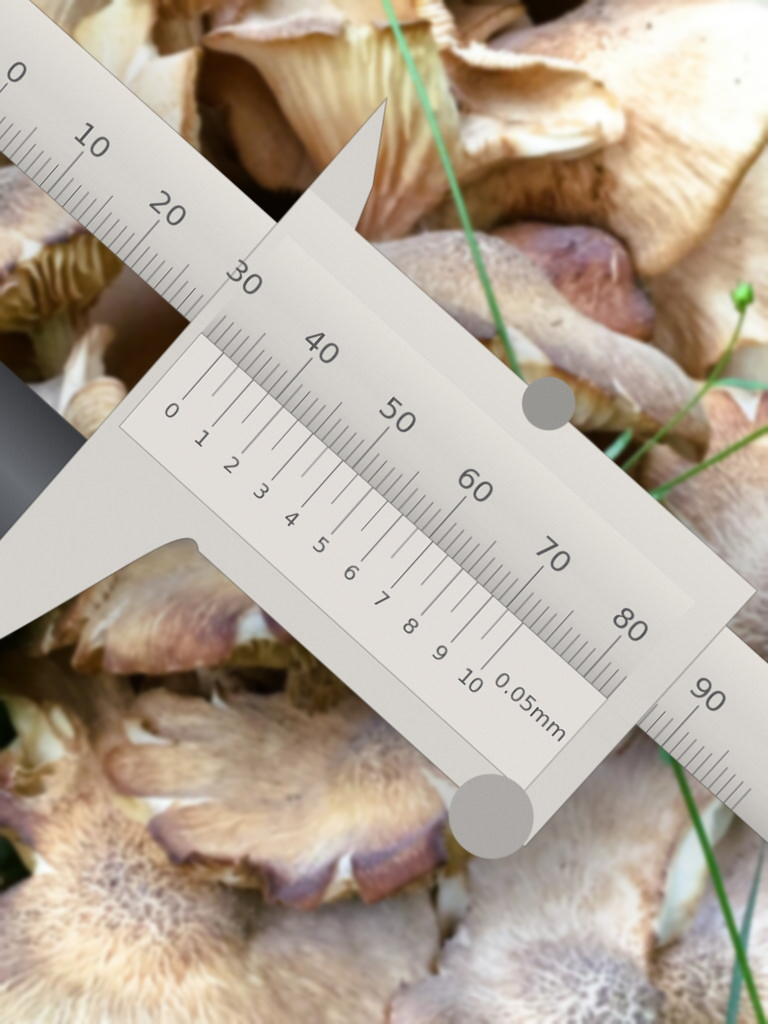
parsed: mm 33.2
